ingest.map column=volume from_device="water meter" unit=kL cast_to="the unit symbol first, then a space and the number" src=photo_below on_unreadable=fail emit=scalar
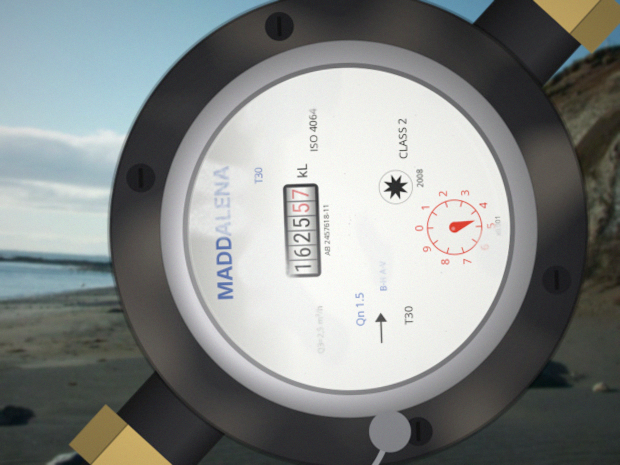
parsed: kL 1625.574
